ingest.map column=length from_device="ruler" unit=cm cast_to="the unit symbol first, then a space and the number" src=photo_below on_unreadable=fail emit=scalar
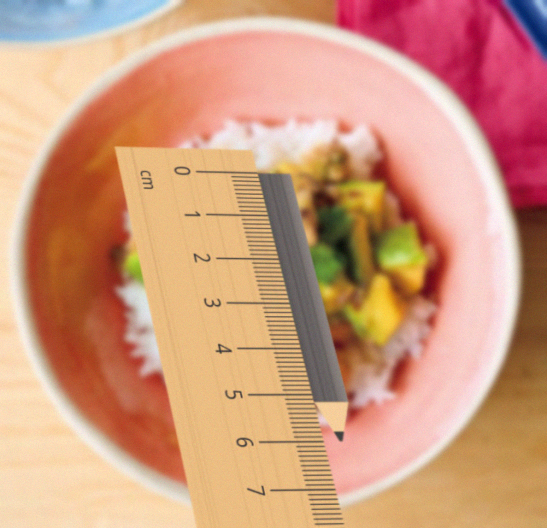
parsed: cm 6
